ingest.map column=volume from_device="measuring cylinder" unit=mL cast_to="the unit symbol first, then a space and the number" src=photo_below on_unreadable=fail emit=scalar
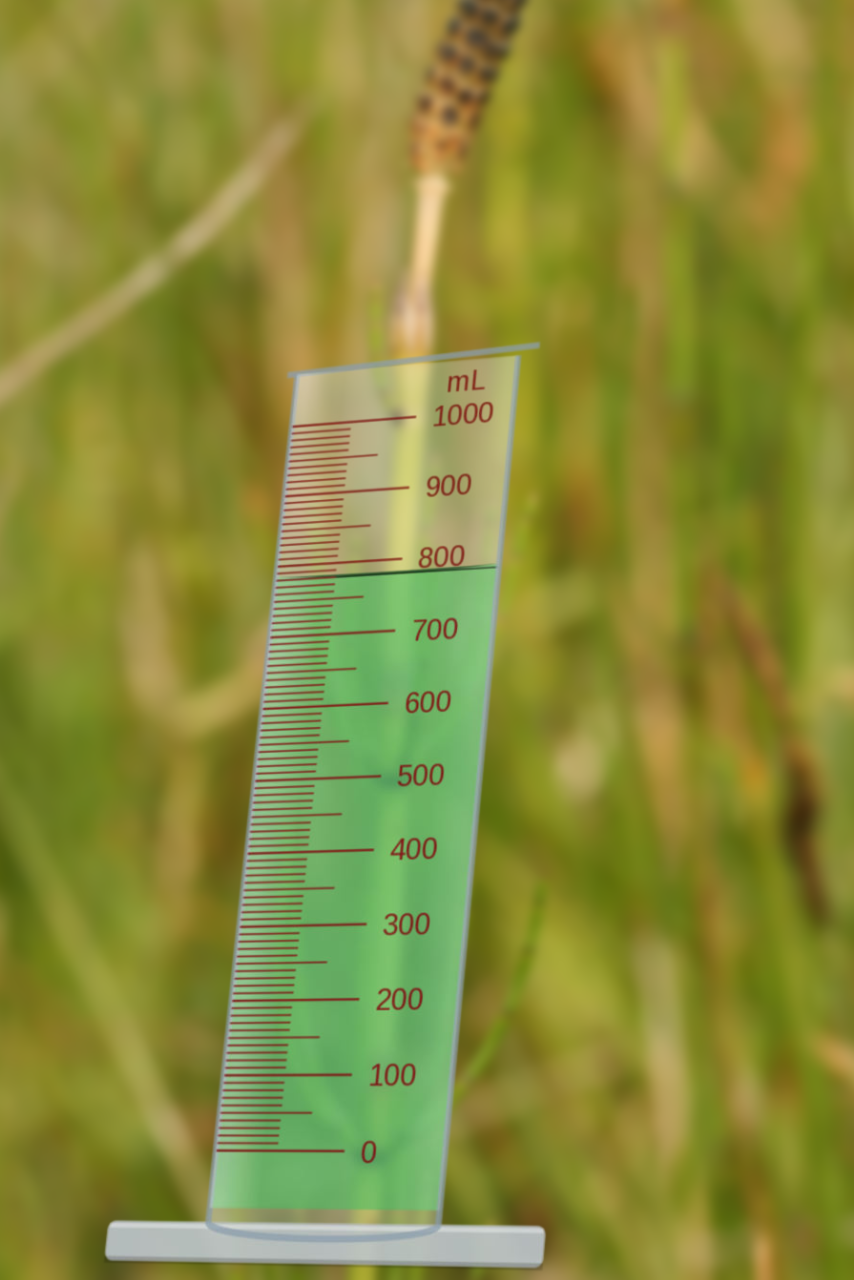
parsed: mL 780
